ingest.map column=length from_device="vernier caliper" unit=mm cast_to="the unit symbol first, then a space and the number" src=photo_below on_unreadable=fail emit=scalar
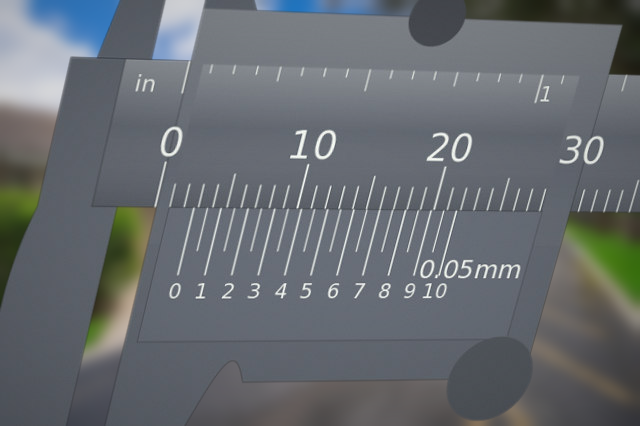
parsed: mm 2.7
